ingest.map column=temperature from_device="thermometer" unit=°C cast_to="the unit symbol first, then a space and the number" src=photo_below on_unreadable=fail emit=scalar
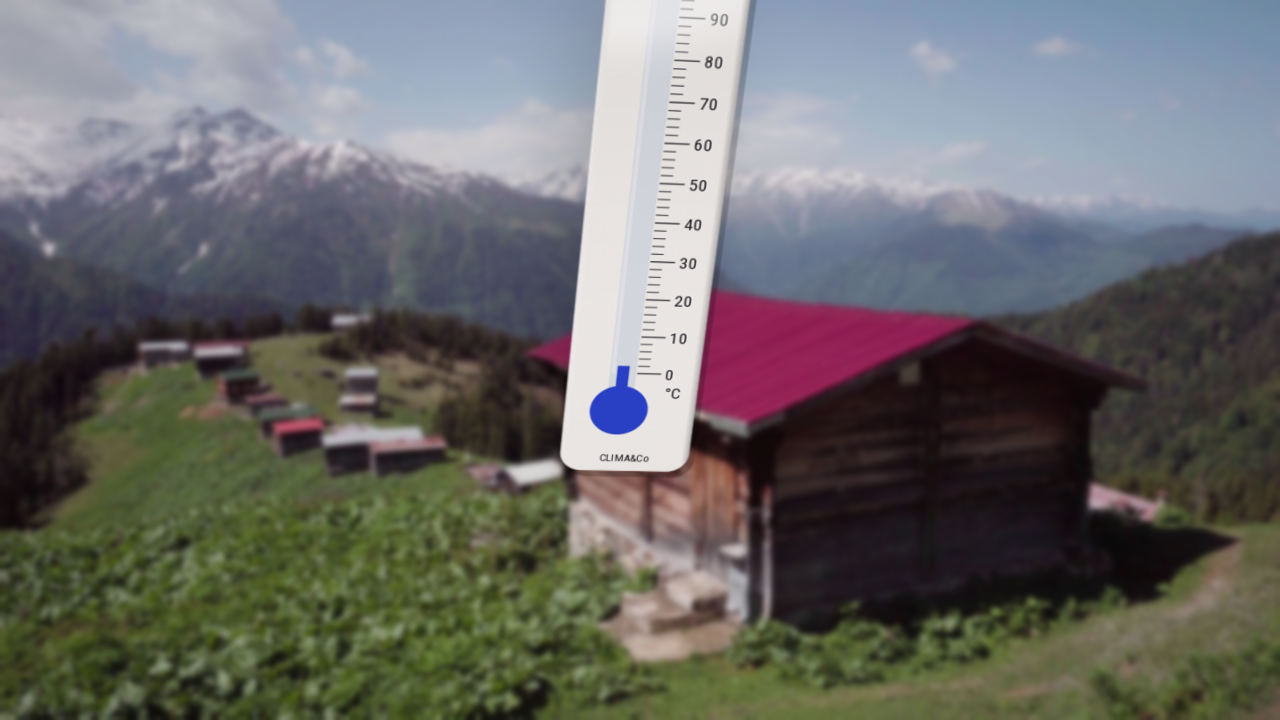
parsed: °C 2
